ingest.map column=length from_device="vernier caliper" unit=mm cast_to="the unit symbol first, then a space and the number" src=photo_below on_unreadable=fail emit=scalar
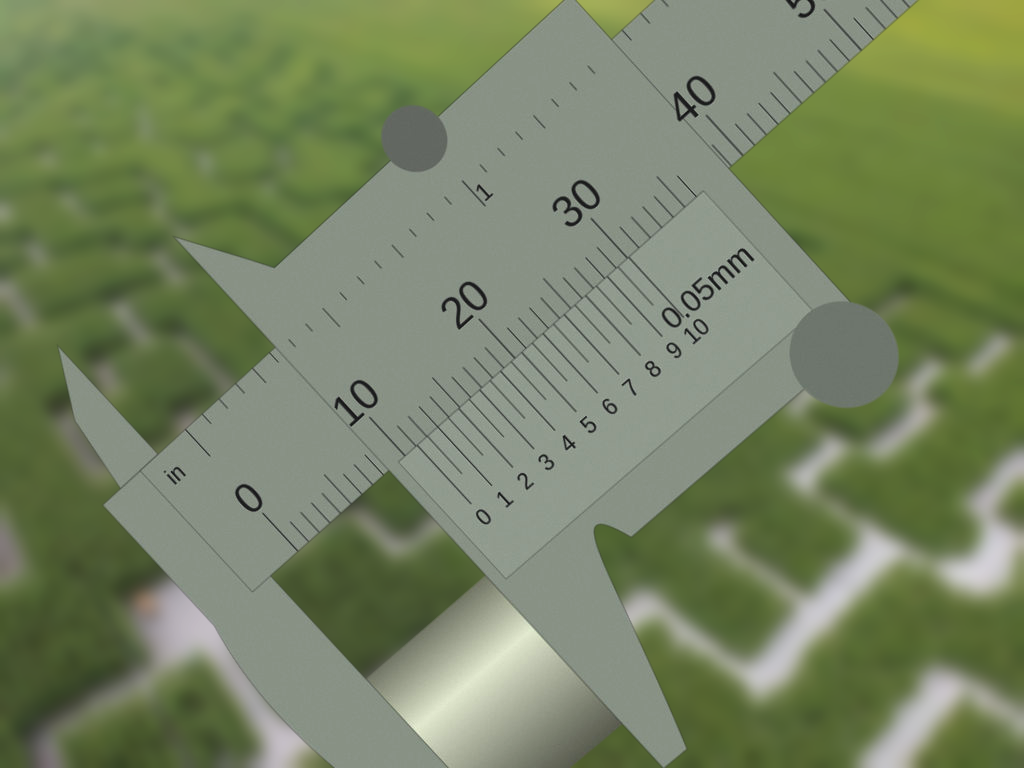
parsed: mm 11.1
